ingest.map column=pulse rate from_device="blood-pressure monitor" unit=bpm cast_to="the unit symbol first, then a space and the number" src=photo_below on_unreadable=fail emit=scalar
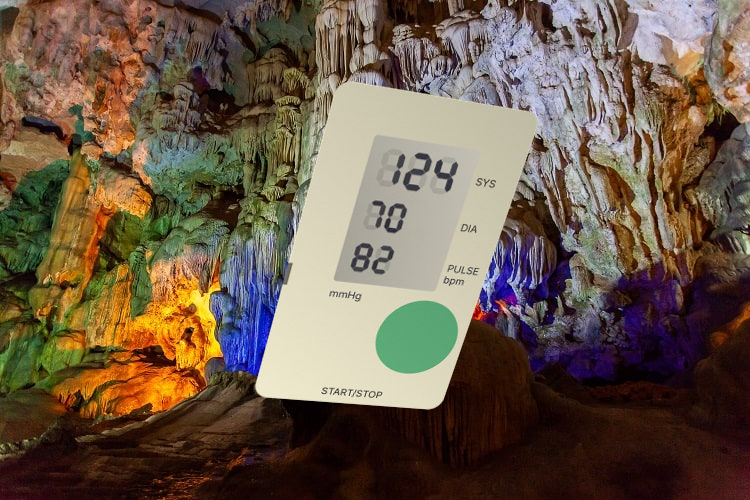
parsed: bpm 82
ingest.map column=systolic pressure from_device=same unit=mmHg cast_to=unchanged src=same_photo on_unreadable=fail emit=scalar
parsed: mmHg 124
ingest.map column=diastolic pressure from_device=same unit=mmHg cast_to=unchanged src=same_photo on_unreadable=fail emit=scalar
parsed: mmHg 70
